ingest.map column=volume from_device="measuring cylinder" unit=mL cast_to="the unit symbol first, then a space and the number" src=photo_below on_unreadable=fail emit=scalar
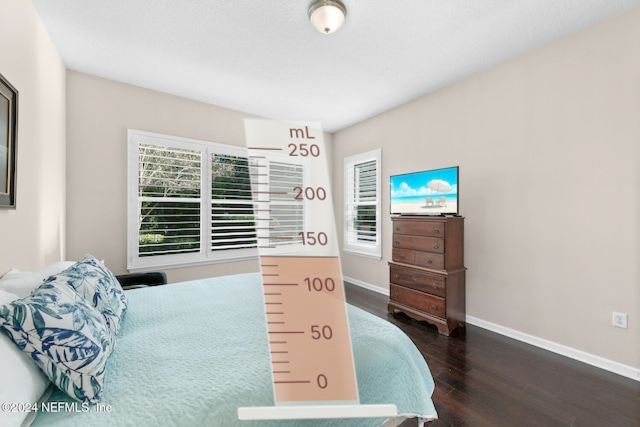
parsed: mL 130
